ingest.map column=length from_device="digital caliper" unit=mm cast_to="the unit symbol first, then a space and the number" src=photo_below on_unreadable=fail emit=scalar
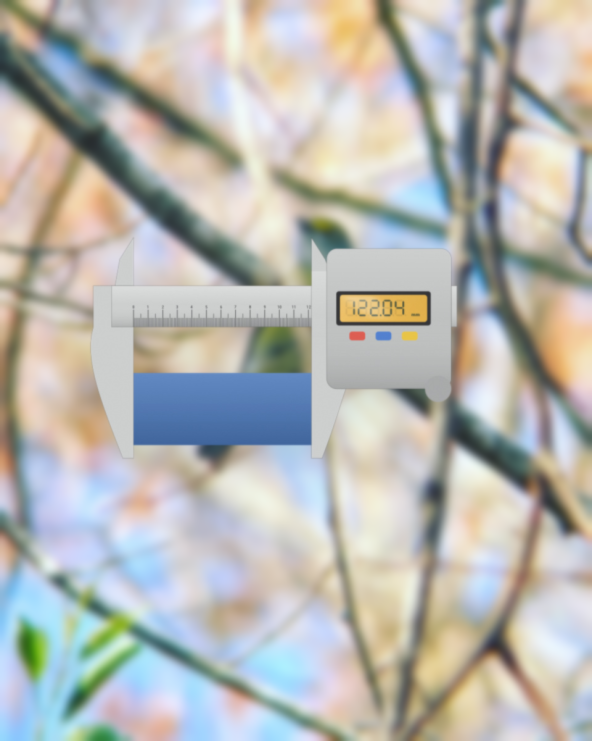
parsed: mm 122.04
